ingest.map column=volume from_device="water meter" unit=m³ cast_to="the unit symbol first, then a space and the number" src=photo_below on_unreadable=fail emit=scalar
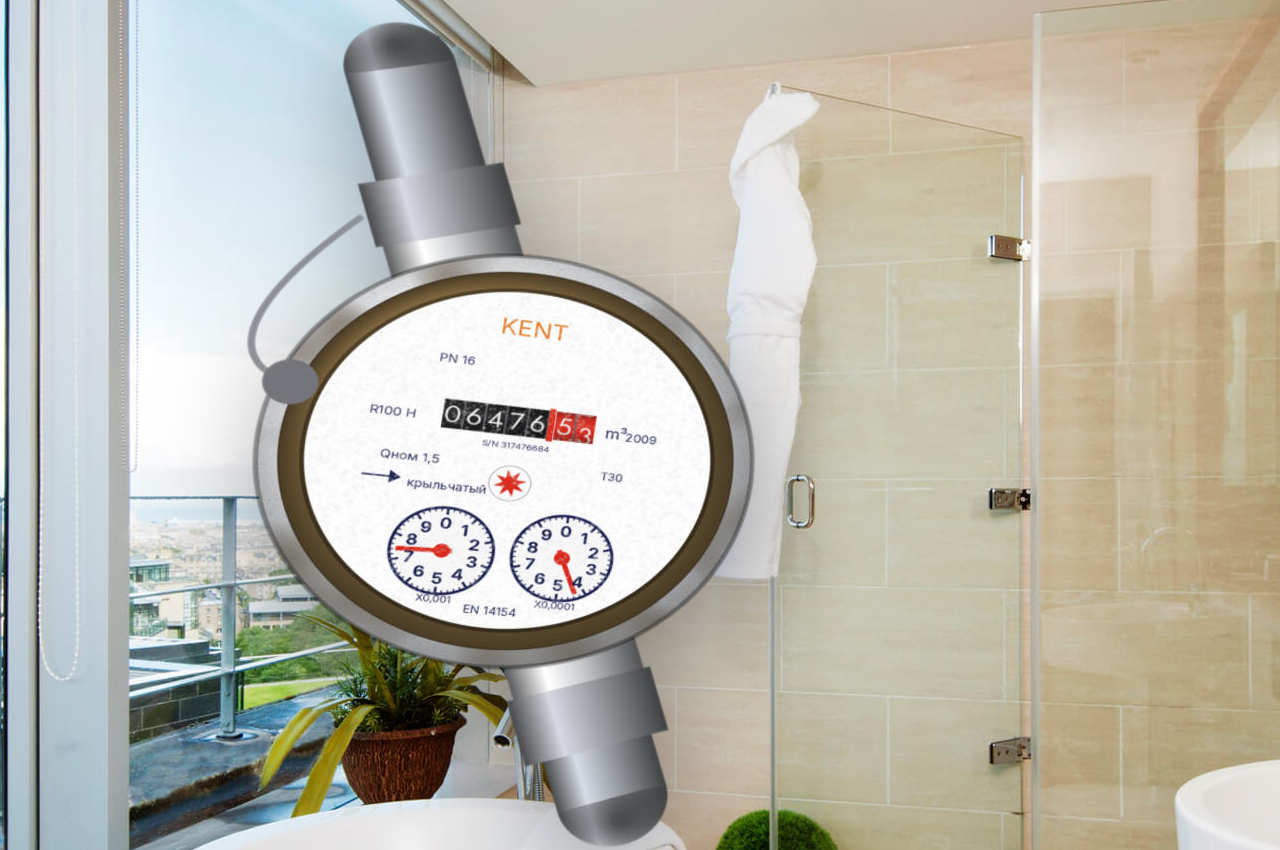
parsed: m³ 6476.5274
